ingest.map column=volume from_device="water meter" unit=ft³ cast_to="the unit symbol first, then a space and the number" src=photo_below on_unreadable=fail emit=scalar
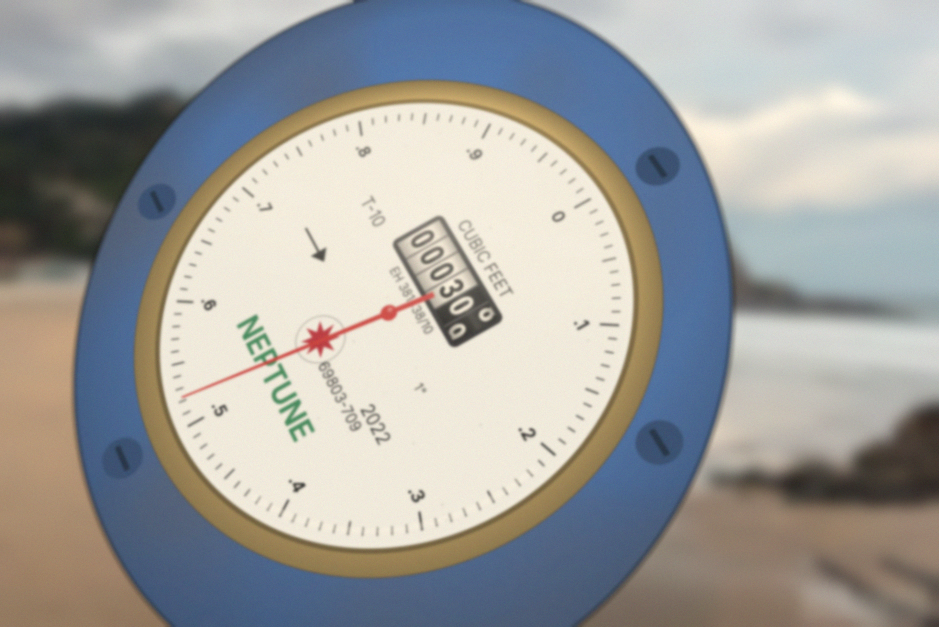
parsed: ft³ 308.52
